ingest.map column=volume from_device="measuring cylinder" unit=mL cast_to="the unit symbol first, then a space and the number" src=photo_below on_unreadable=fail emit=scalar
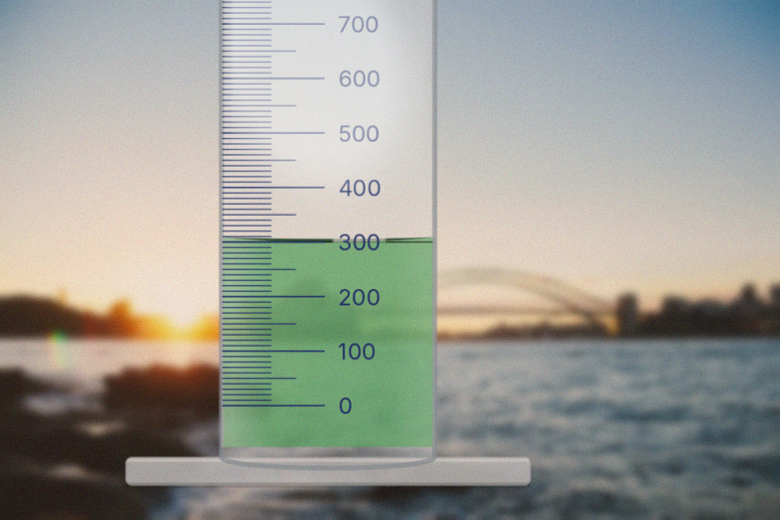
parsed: mL 300
